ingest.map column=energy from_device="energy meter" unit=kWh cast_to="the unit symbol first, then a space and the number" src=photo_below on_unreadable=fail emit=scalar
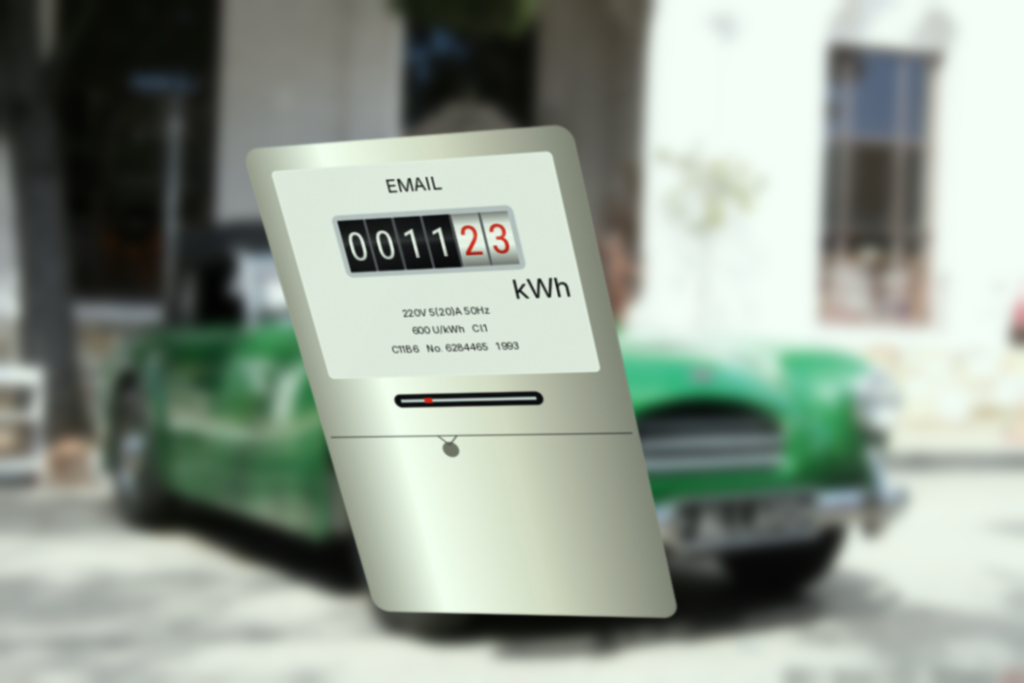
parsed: kWh 11.23
